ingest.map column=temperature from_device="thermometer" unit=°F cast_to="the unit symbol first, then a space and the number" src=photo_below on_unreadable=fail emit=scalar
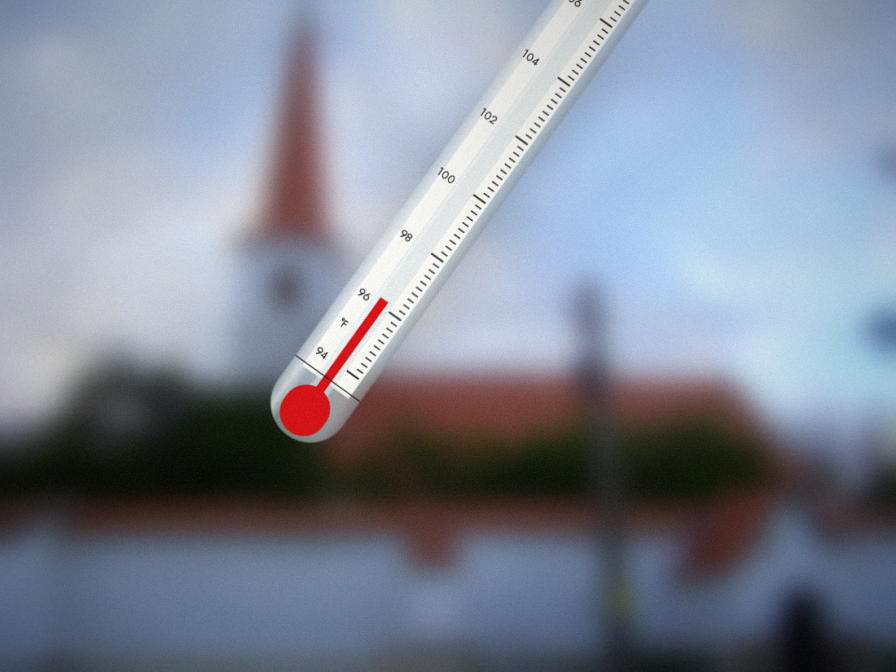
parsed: °F 96.2
